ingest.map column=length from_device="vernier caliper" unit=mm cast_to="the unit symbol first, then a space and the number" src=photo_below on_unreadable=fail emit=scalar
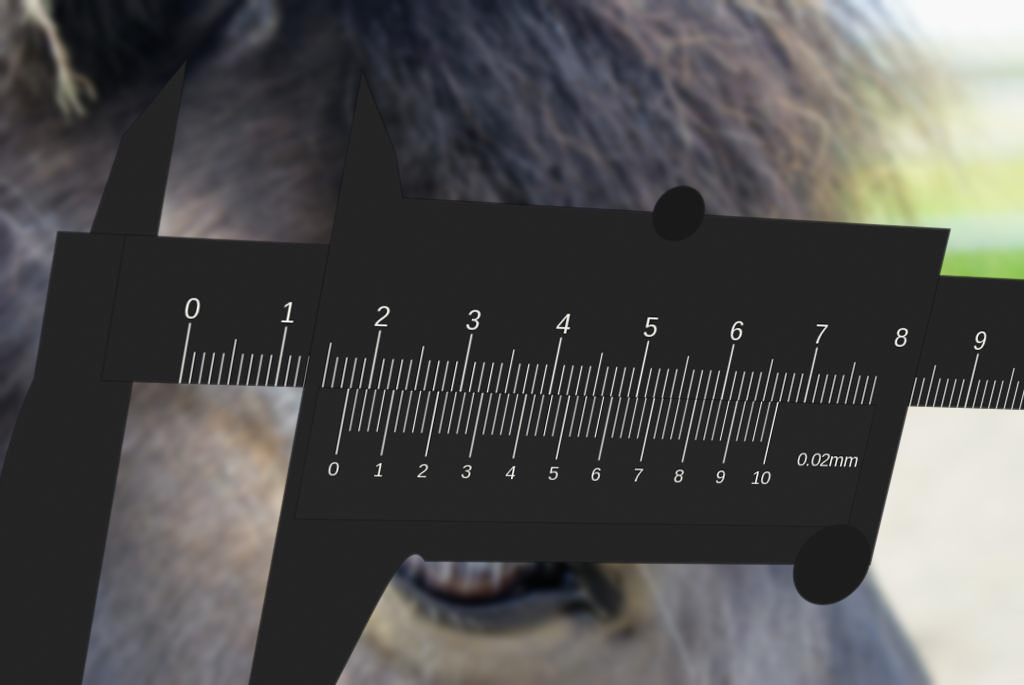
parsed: mm 17.8
